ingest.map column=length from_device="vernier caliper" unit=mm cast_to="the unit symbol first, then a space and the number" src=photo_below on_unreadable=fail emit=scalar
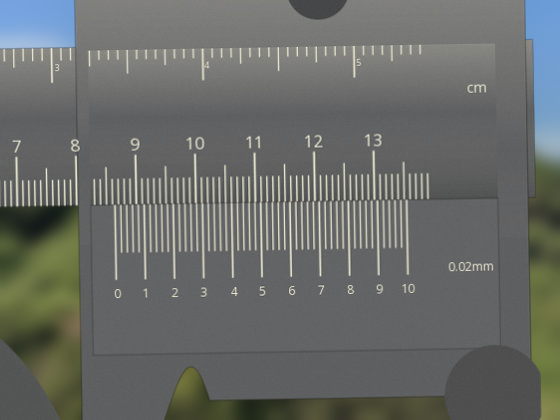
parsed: mm 86.4
